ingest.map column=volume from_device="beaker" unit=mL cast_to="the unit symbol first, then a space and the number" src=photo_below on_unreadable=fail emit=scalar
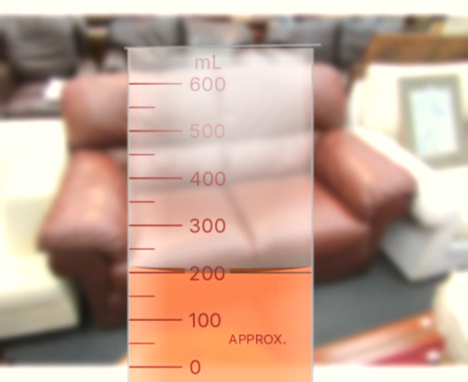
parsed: mL 200
